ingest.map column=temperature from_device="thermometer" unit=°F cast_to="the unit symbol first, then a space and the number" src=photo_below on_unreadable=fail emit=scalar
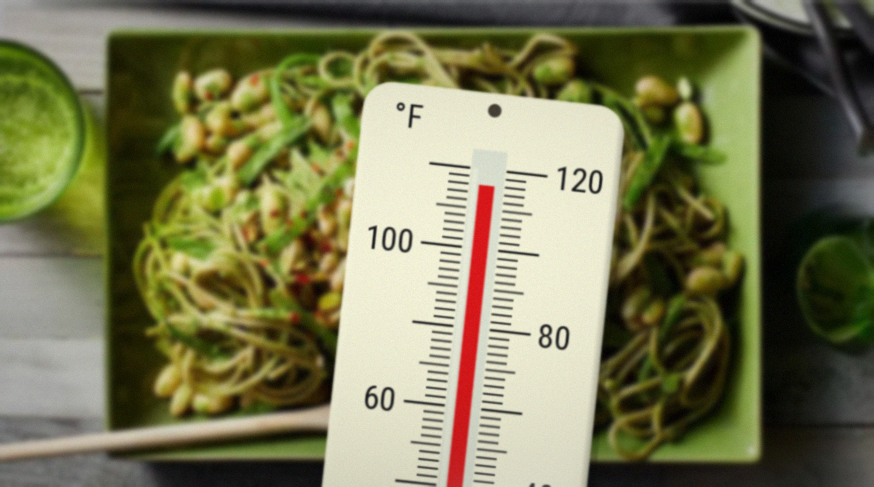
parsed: °F 116
